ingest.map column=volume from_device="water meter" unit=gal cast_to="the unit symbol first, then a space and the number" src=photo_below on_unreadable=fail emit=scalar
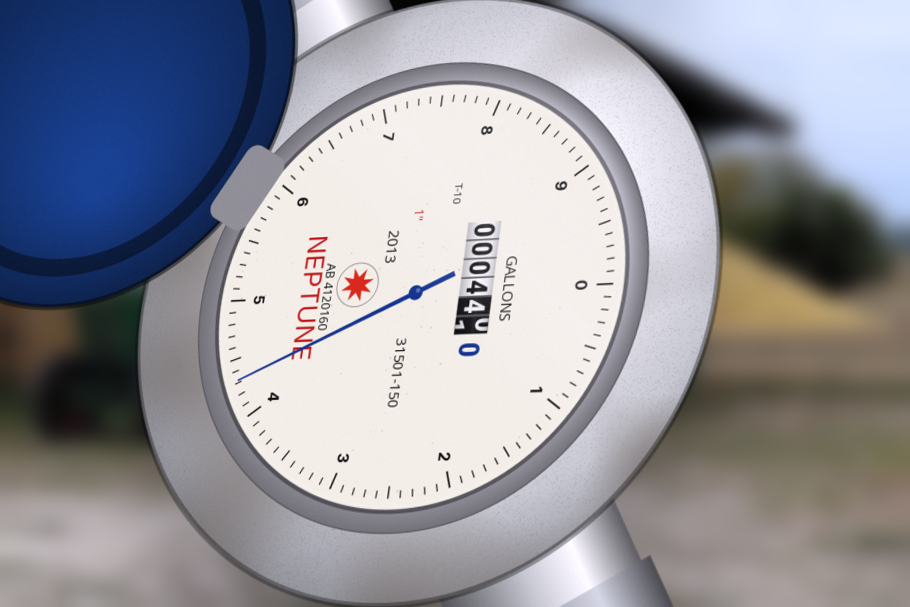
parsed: gal 4404.3
